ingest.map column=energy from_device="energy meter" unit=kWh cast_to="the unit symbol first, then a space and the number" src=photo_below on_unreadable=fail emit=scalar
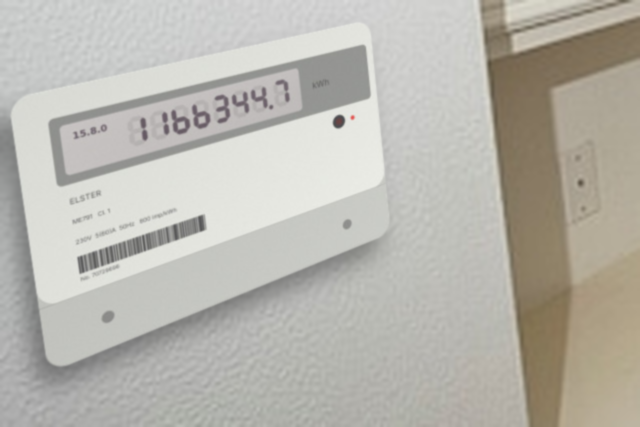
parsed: kWh 1166344.7
